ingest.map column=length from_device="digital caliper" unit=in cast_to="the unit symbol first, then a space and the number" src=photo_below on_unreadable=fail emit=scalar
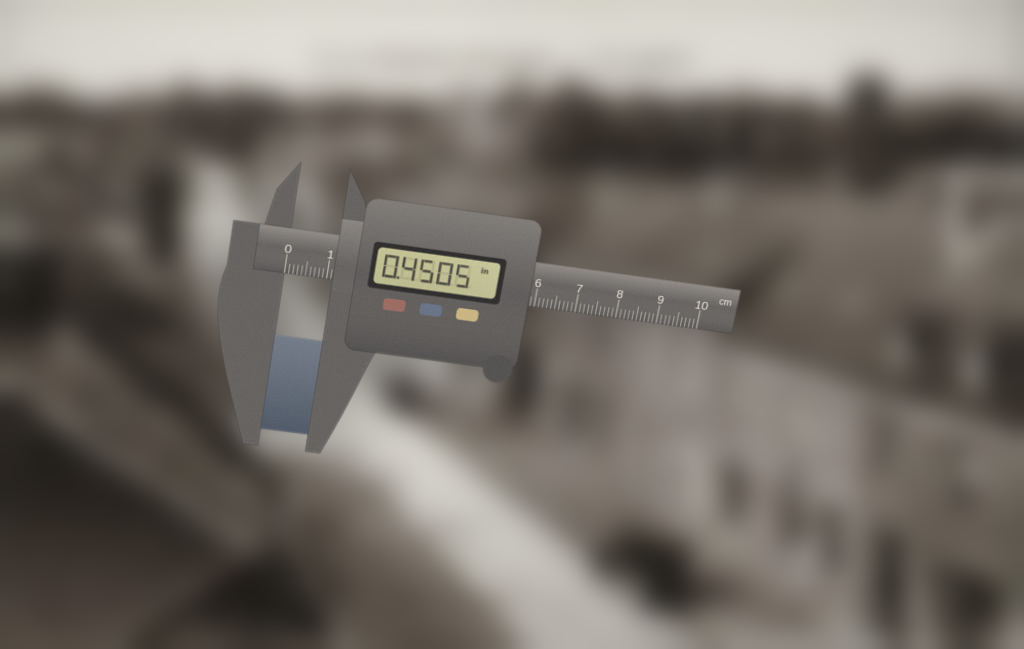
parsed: in 0.4505
